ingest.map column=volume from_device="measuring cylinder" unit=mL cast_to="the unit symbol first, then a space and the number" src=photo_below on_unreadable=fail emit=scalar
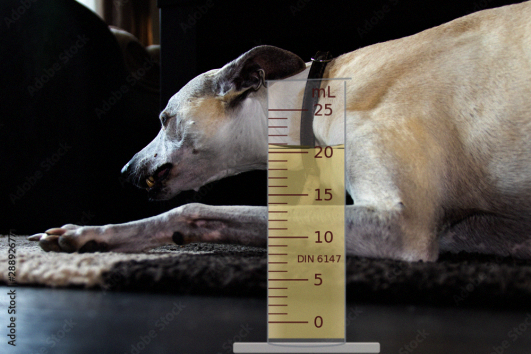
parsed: mL 20.5
